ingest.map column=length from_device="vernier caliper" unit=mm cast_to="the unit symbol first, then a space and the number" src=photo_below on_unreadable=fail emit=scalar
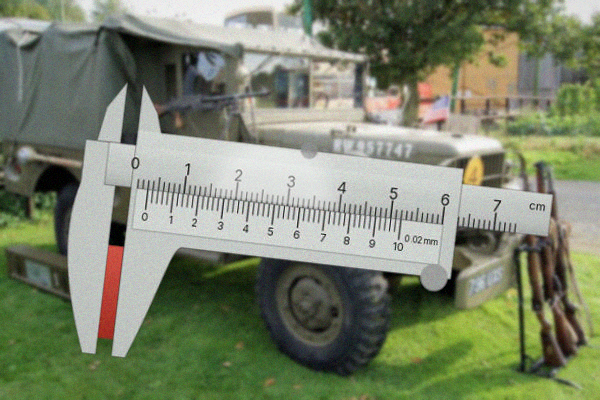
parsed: mm 3.0
